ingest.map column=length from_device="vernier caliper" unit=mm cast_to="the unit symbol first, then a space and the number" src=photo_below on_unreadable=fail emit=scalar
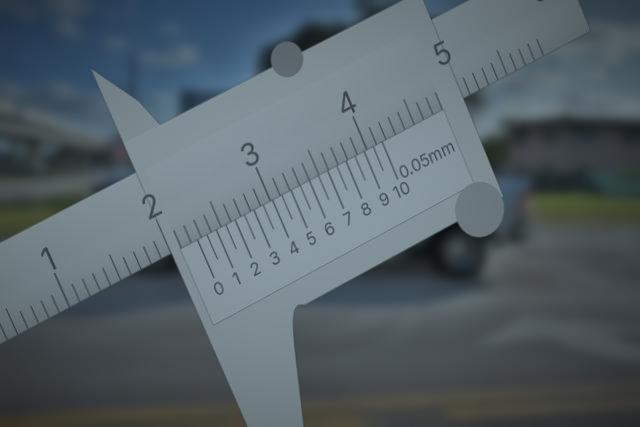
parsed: mm 22.6
